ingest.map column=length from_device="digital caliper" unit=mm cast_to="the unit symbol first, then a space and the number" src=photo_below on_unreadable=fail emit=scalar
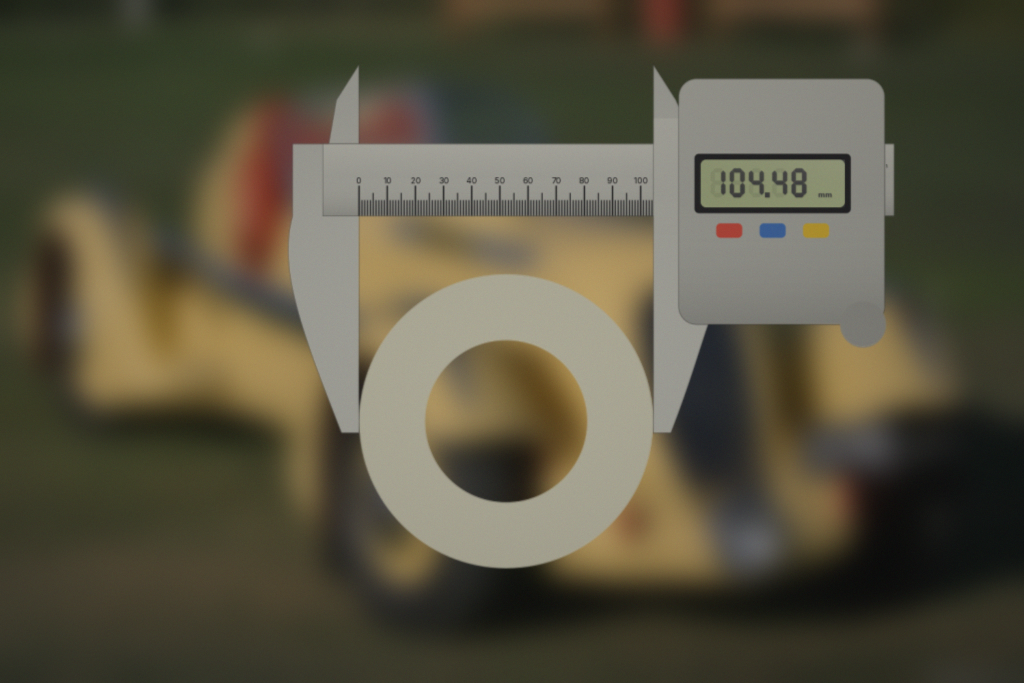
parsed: mm 104.48
